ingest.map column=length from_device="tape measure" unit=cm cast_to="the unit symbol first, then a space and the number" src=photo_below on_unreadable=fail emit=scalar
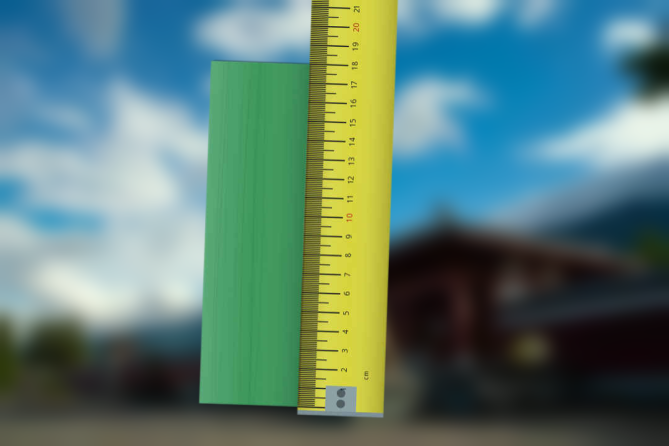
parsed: cm 18
